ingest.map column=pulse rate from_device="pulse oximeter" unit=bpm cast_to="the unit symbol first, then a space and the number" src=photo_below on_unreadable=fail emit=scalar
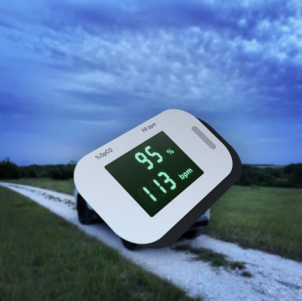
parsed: bpm 113
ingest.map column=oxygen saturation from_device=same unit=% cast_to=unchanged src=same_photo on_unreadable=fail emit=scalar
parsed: % 95
